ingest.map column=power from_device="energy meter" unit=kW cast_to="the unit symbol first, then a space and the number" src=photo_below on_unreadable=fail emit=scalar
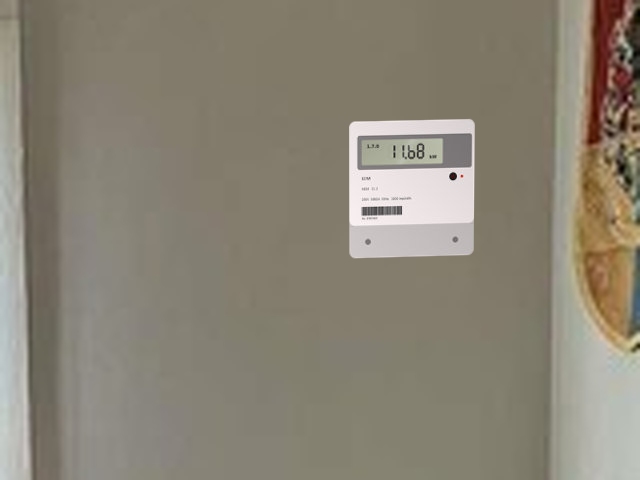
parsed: kW 11.68
